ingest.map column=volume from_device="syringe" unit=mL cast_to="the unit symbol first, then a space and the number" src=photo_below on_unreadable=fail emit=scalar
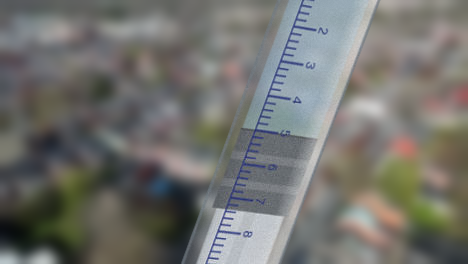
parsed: mL 5
